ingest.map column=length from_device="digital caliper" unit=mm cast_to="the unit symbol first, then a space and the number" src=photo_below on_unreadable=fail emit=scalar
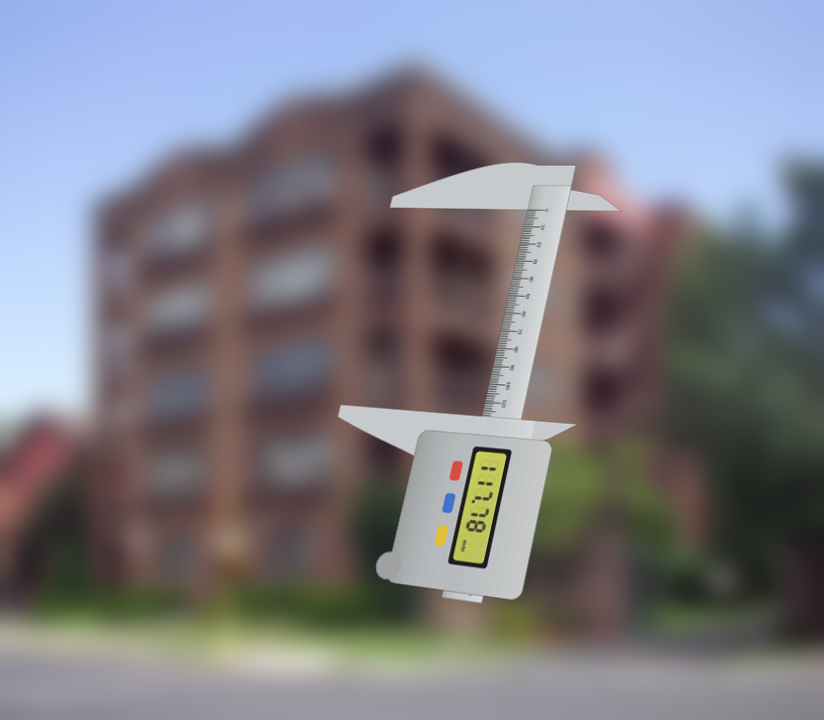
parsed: mm 117.78
